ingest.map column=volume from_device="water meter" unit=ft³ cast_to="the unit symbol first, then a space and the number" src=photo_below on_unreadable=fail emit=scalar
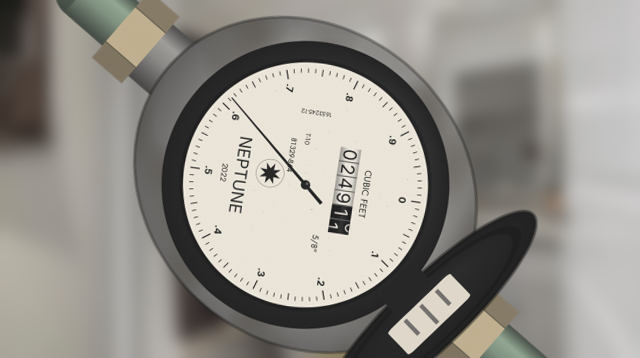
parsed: ft³ 24910.61
